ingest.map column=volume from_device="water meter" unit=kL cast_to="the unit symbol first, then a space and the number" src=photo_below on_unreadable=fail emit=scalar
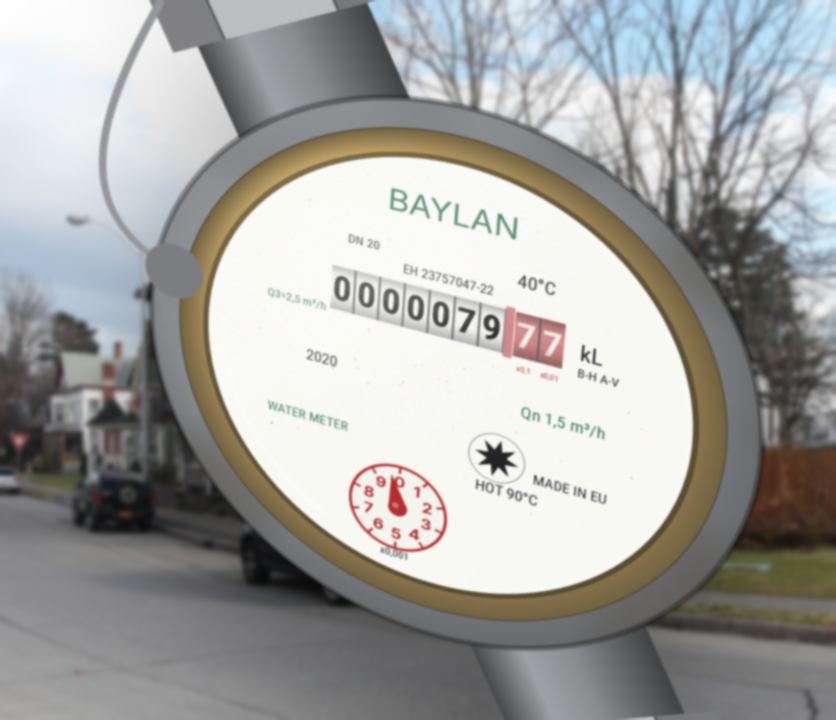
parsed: kL 79.769
